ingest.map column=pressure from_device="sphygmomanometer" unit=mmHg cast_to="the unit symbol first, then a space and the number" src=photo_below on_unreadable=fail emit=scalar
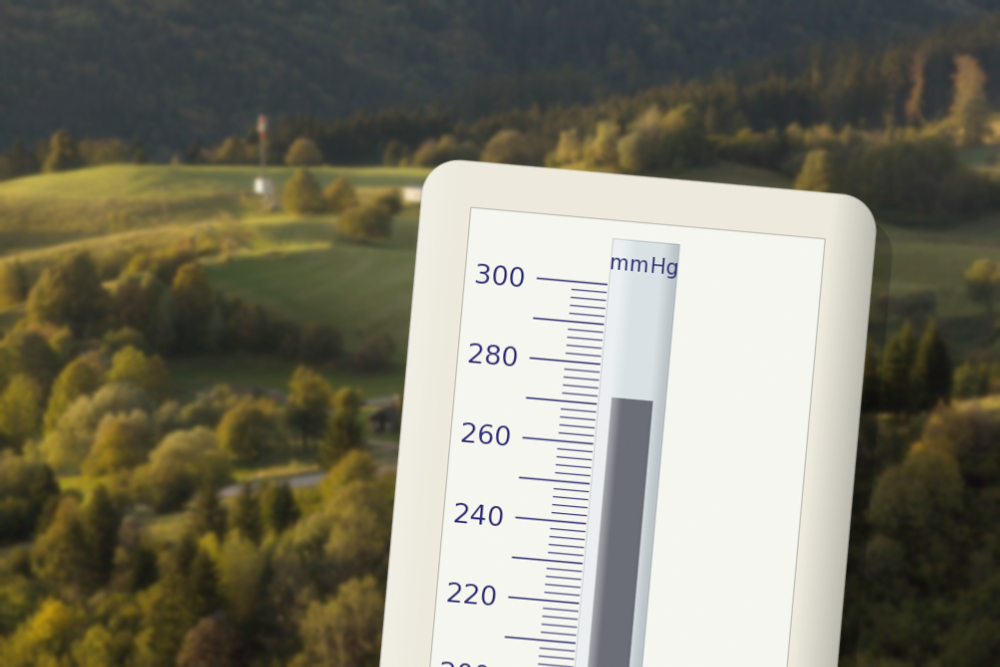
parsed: mmHg 272
